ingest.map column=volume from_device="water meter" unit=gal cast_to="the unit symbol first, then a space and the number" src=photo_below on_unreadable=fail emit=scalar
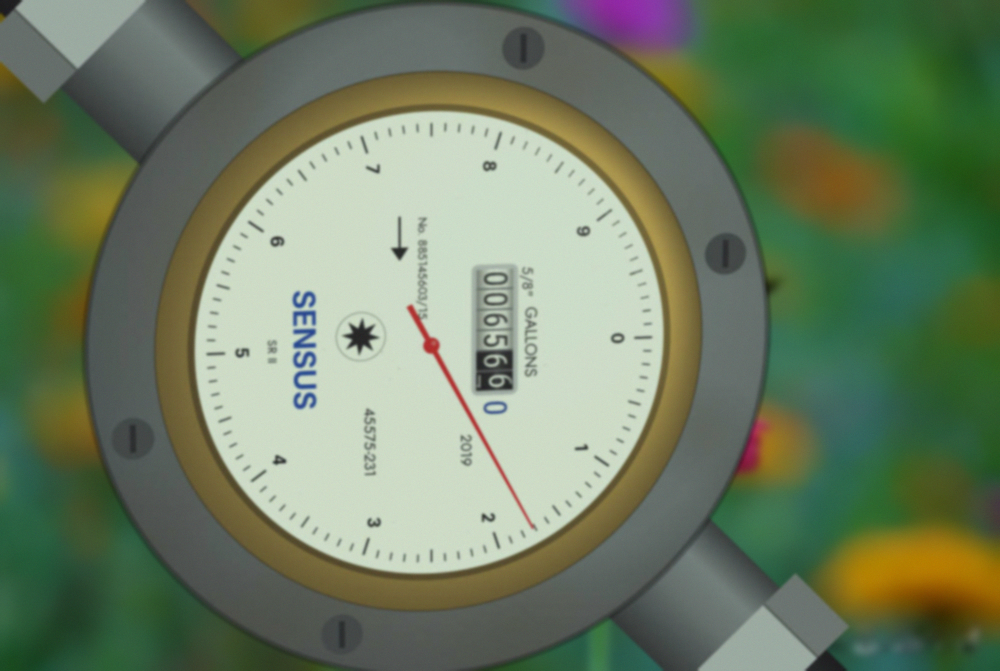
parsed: gal 65661.7
